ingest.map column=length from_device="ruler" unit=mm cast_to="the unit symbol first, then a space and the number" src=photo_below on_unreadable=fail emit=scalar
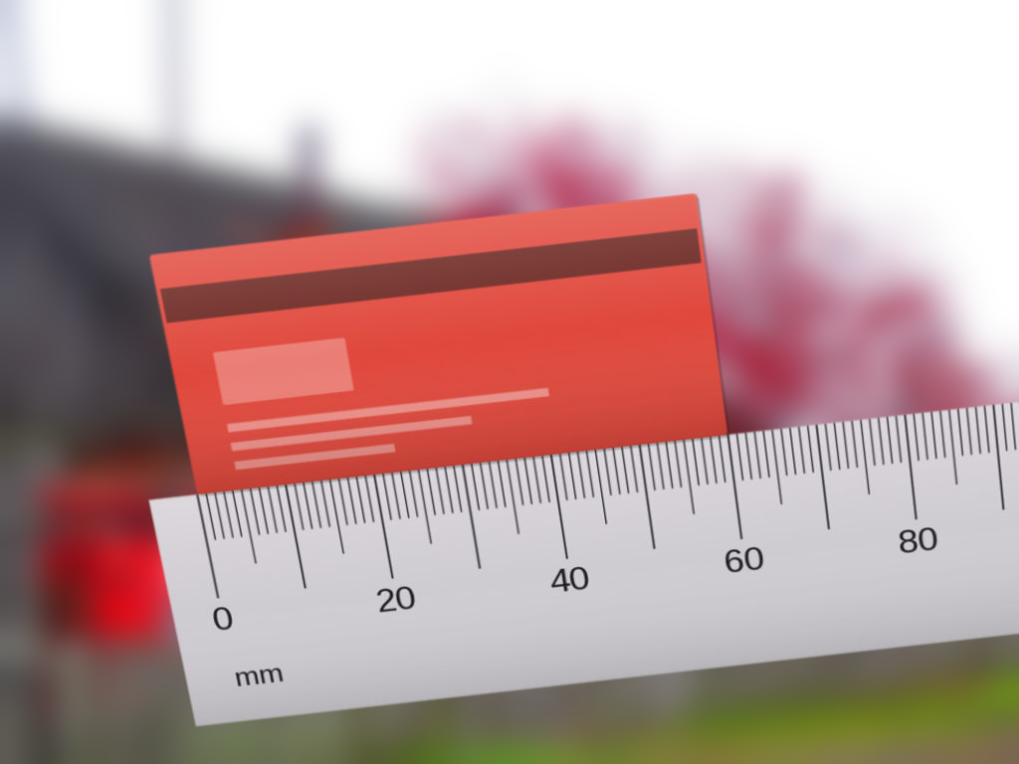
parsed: mm 60
